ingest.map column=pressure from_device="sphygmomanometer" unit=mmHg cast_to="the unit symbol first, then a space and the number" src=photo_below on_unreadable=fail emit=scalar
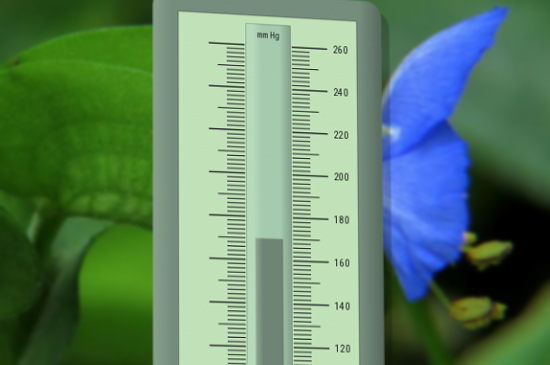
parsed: mmHg 170
